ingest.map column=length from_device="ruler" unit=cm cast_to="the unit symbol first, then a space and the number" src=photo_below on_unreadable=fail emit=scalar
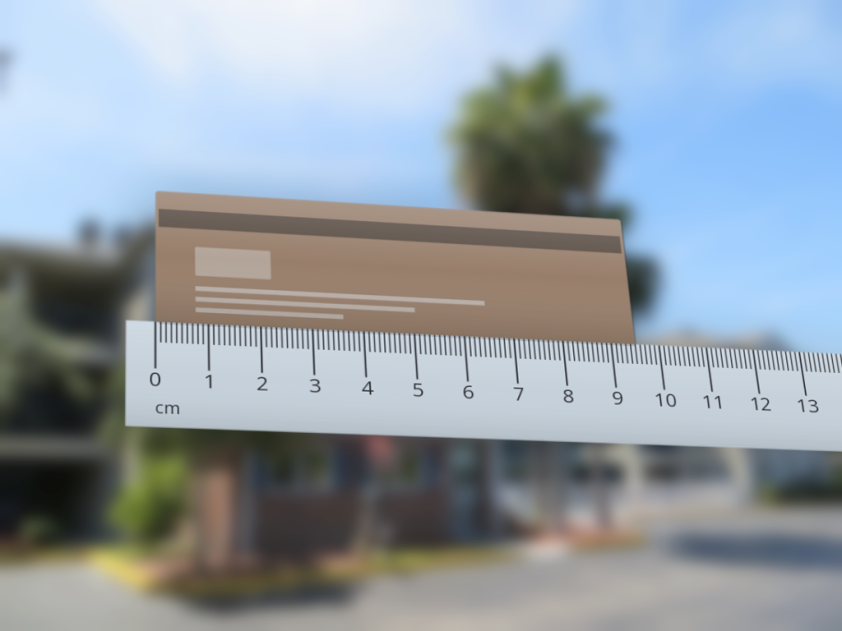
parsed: cm 9.5
